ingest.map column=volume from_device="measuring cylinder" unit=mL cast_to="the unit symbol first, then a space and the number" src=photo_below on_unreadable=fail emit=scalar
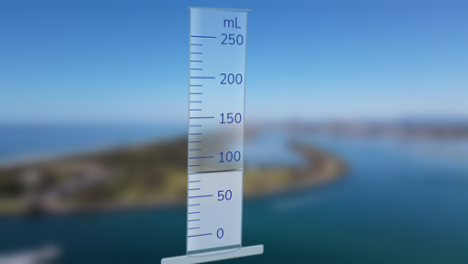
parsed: mL 80
